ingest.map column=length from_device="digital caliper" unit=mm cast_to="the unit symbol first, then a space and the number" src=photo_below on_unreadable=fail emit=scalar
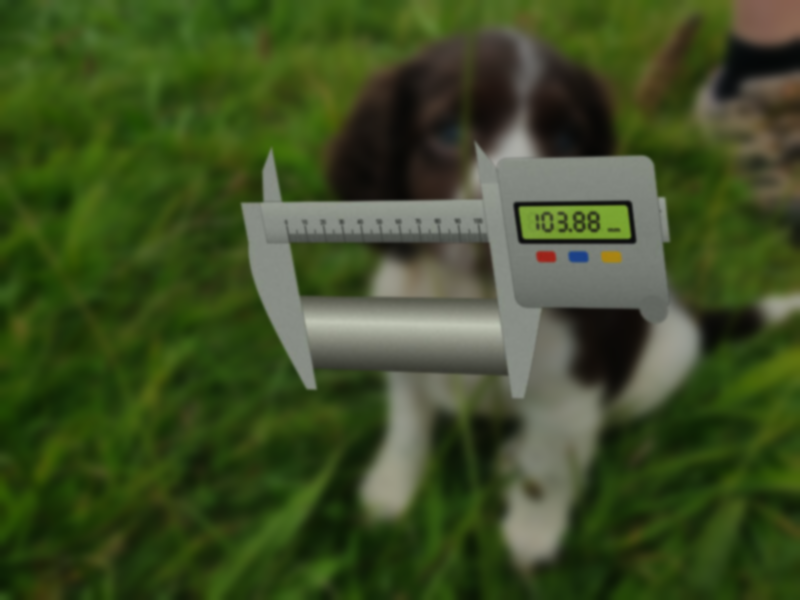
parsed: mm 103.88
